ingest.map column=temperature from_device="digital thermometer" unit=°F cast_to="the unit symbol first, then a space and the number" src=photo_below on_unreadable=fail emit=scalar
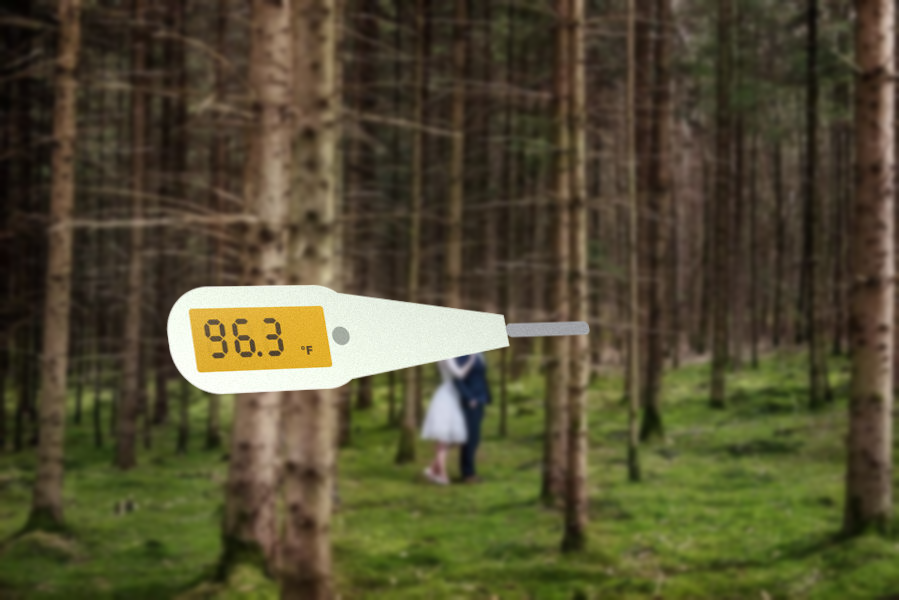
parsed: °F 96.3
